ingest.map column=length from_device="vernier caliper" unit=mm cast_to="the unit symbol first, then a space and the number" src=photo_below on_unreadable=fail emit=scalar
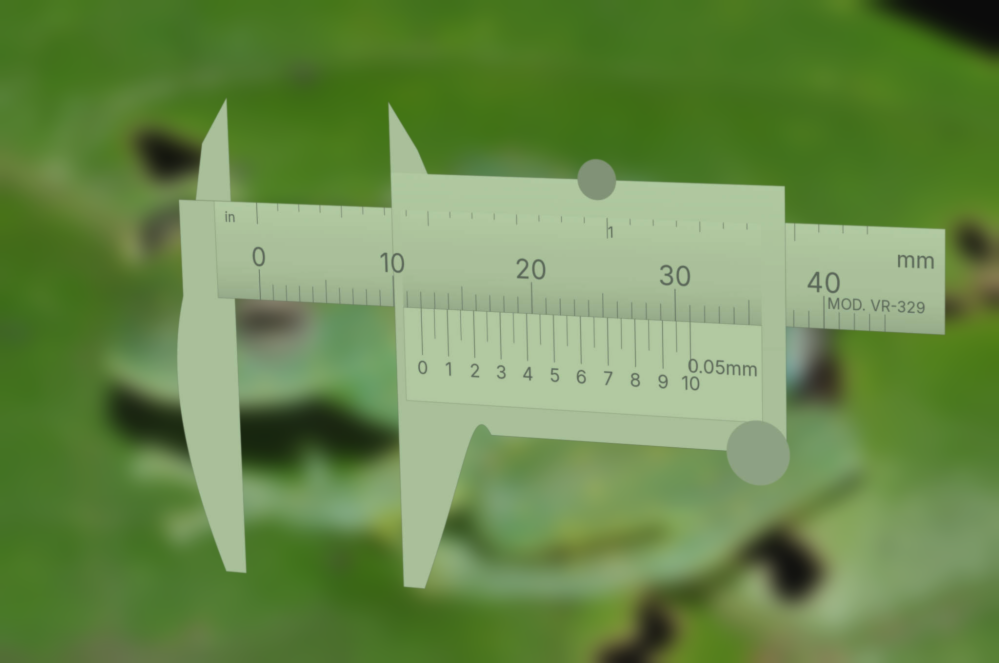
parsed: mm 12.0
